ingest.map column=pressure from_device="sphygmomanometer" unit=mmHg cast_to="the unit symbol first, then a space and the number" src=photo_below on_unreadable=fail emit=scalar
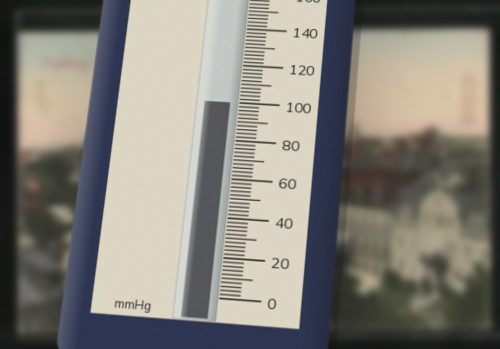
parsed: mmHg 100
